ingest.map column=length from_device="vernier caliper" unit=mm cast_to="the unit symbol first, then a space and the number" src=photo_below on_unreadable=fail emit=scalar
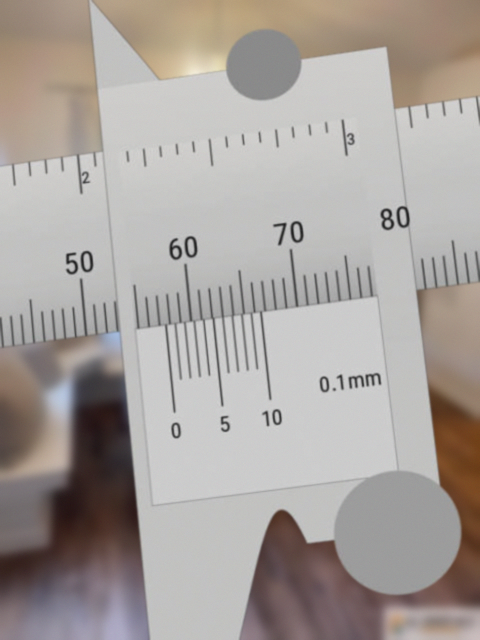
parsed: mm 57.6
